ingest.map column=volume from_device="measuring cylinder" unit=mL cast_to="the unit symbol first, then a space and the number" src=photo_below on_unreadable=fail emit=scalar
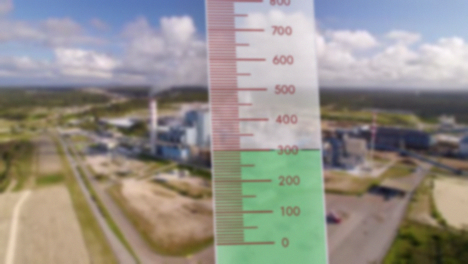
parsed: mL 300
